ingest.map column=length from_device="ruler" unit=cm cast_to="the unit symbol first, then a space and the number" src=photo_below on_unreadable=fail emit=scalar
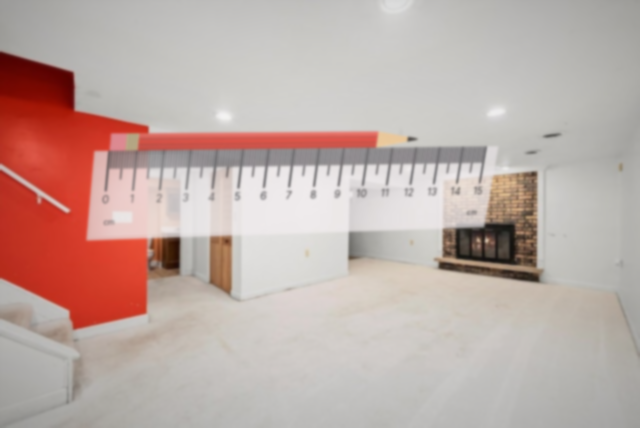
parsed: cm 12
